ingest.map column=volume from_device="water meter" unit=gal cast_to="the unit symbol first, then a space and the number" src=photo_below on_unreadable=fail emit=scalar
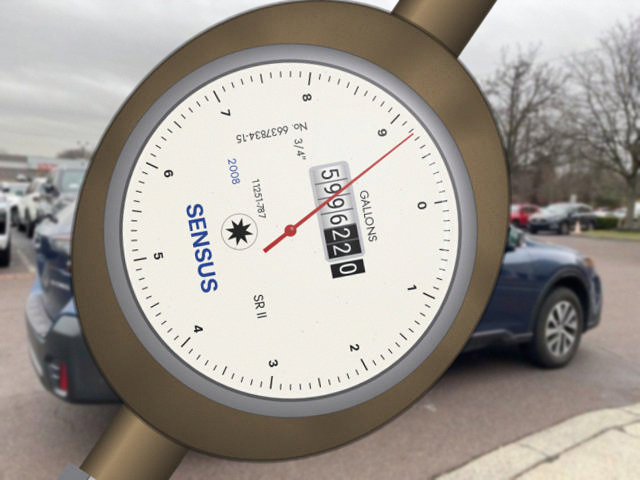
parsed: gal 5996219.2
